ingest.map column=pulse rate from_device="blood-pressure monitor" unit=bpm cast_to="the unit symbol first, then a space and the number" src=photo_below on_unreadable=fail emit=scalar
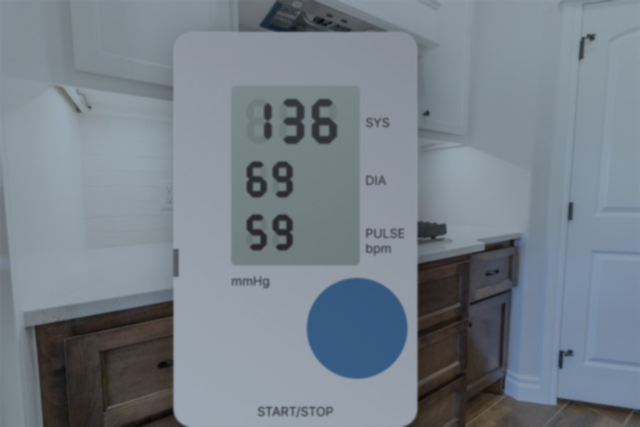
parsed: bpm 59
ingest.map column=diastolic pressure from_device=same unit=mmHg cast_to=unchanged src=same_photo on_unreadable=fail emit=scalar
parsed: mmHg 69
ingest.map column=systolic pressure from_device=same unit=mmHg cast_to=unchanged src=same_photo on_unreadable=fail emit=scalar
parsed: mmHg 136
